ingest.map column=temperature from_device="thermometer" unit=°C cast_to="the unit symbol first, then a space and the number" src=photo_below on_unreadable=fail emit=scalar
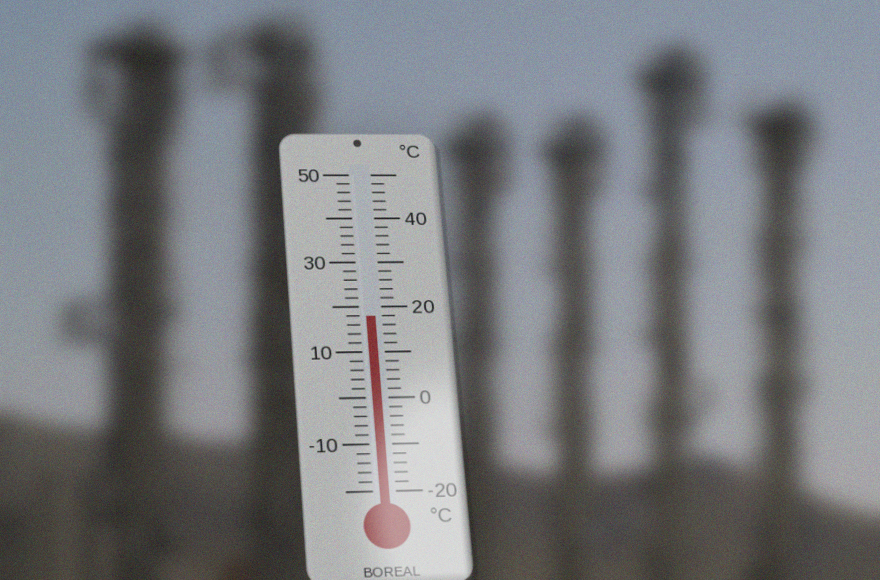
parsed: °C 18
